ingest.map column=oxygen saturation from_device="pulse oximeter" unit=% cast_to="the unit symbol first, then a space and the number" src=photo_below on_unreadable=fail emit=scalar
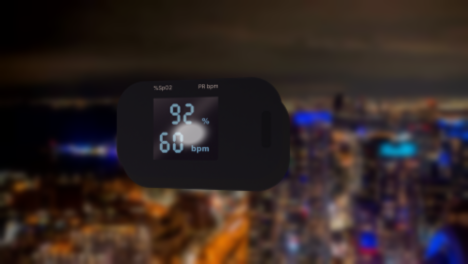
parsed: % 92
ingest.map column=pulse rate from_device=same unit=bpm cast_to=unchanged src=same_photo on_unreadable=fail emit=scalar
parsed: bpm 60
